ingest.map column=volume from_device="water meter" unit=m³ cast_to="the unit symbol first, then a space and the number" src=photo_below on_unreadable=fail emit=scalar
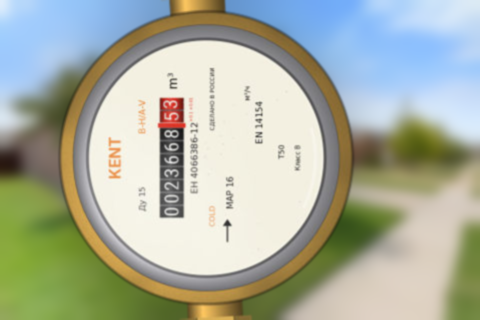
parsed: m³ 23668.53
